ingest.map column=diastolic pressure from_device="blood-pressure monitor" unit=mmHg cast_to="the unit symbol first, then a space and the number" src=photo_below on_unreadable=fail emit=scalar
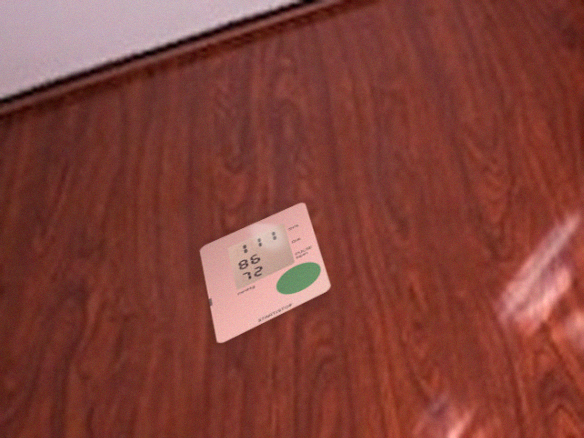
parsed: mmHg 86
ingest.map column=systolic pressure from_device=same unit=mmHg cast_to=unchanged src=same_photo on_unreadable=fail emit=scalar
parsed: mmHg 111
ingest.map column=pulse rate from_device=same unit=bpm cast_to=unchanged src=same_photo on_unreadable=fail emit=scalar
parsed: bpm 72
